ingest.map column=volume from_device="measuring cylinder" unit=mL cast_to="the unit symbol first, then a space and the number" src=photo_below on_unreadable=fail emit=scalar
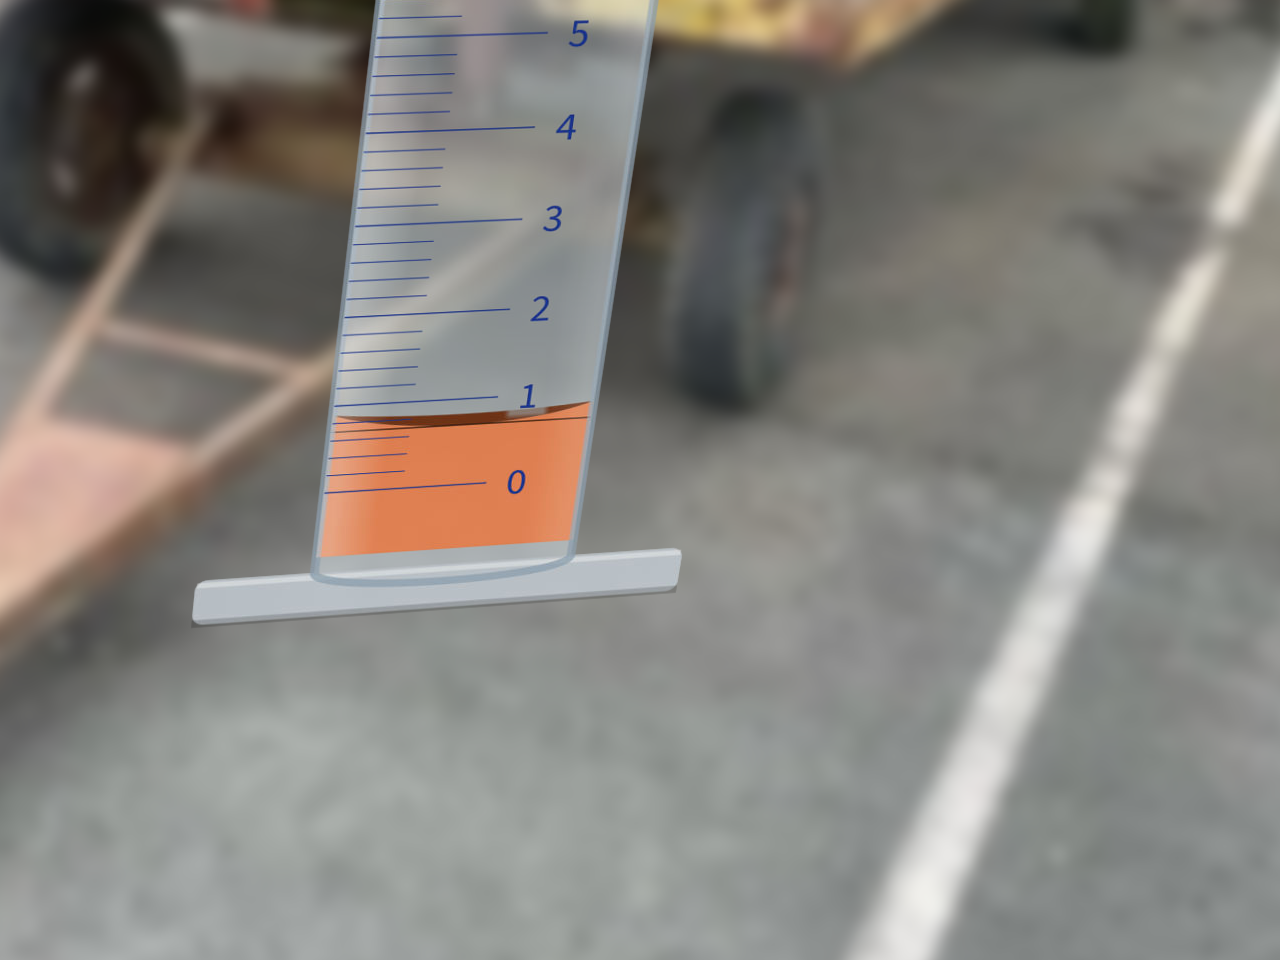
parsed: mL 0.7
